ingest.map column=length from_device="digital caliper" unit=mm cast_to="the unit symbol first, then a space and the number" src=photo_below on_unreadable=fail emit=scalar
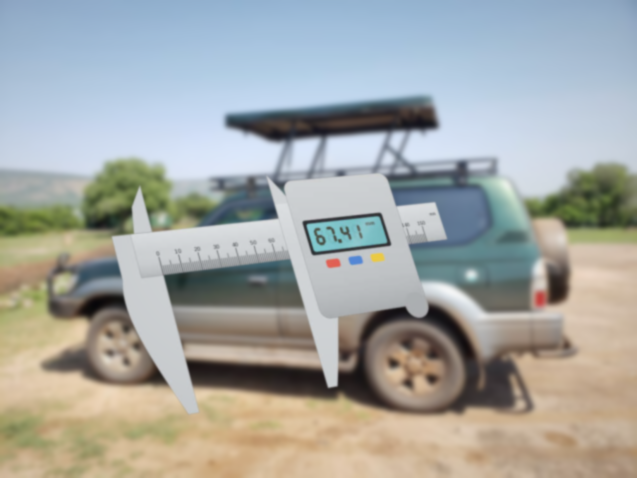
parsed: mm 67.41
